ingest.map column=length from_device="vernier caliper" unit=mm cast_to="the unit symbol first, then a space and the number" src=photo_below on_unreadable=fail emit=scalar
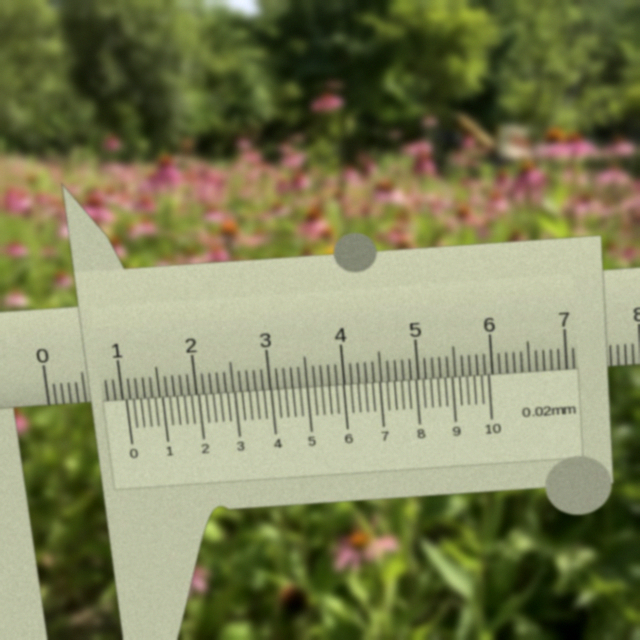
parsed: mm 10.5
